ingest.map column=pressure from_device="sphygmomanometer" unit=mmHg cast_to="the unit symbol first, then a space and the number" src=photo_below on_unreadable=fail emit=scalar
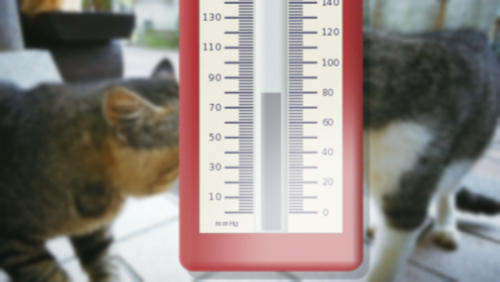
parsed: mmHg 80
